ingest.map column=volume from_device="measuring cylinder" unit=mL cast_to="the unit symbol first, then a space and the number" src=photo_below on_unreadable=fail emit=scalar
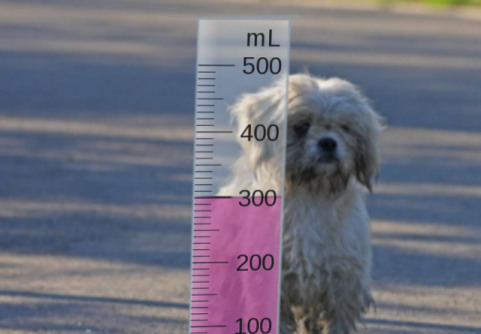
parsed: mL 300
